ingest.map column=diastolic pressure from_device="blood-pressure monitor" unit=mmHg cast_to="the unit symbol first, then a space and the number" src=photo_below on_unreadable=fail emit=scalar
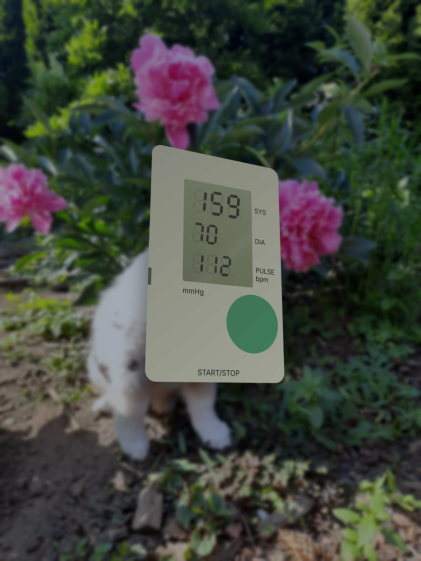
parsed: mmHg 70
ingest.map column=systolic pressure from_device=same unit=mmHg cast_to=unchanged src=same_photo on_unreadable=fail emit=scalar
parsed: mmHg 159
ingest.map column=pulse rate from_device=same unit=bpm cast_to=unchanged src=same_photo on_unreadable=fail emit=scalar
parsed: bpm 112
